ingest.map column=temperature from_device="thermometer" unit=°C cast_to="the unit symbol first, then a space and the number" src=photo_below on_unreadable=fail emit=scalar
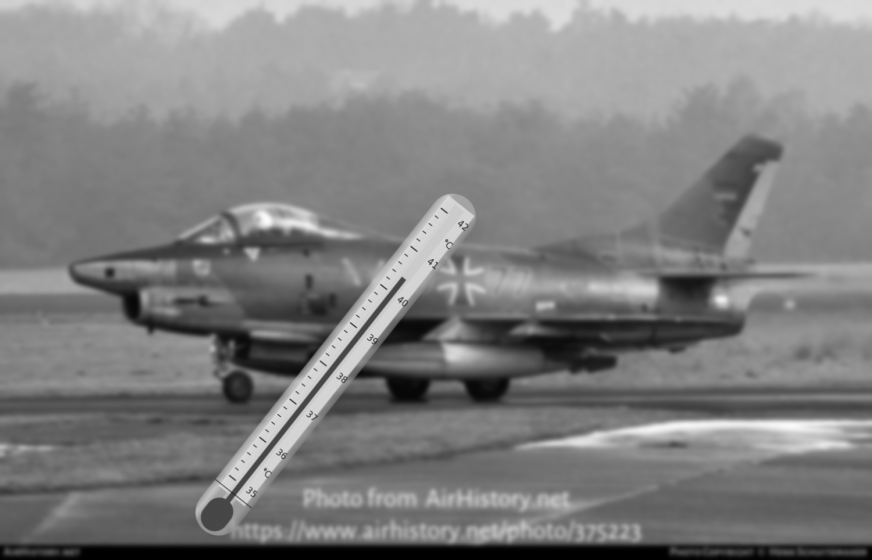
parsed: °C 40.4
